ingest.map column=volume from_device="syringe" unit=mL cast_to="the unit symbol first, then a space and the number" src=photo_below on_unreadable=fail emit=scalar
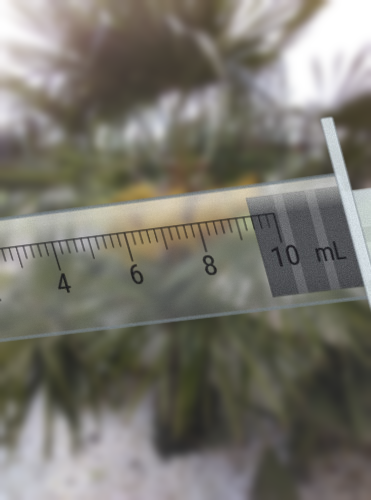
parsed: mL 9.4
